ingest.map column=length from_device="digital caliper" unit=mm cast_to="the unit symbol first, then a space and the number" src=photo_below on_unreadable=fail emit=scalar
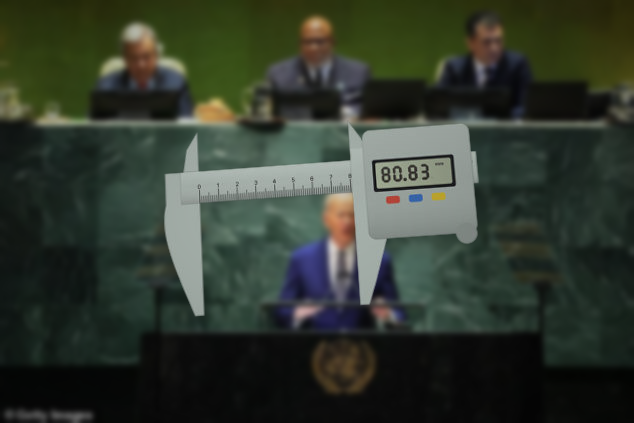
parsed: mm 80.83
